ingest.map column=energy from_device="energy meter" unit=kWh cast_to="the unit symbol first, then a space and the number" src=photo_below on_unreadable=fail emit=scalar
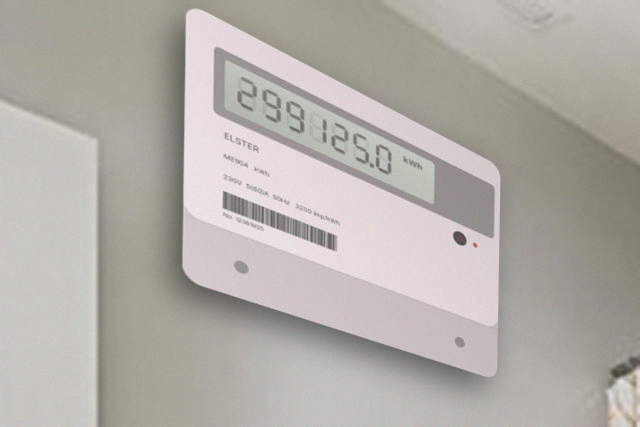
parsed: kWh 299125.0
